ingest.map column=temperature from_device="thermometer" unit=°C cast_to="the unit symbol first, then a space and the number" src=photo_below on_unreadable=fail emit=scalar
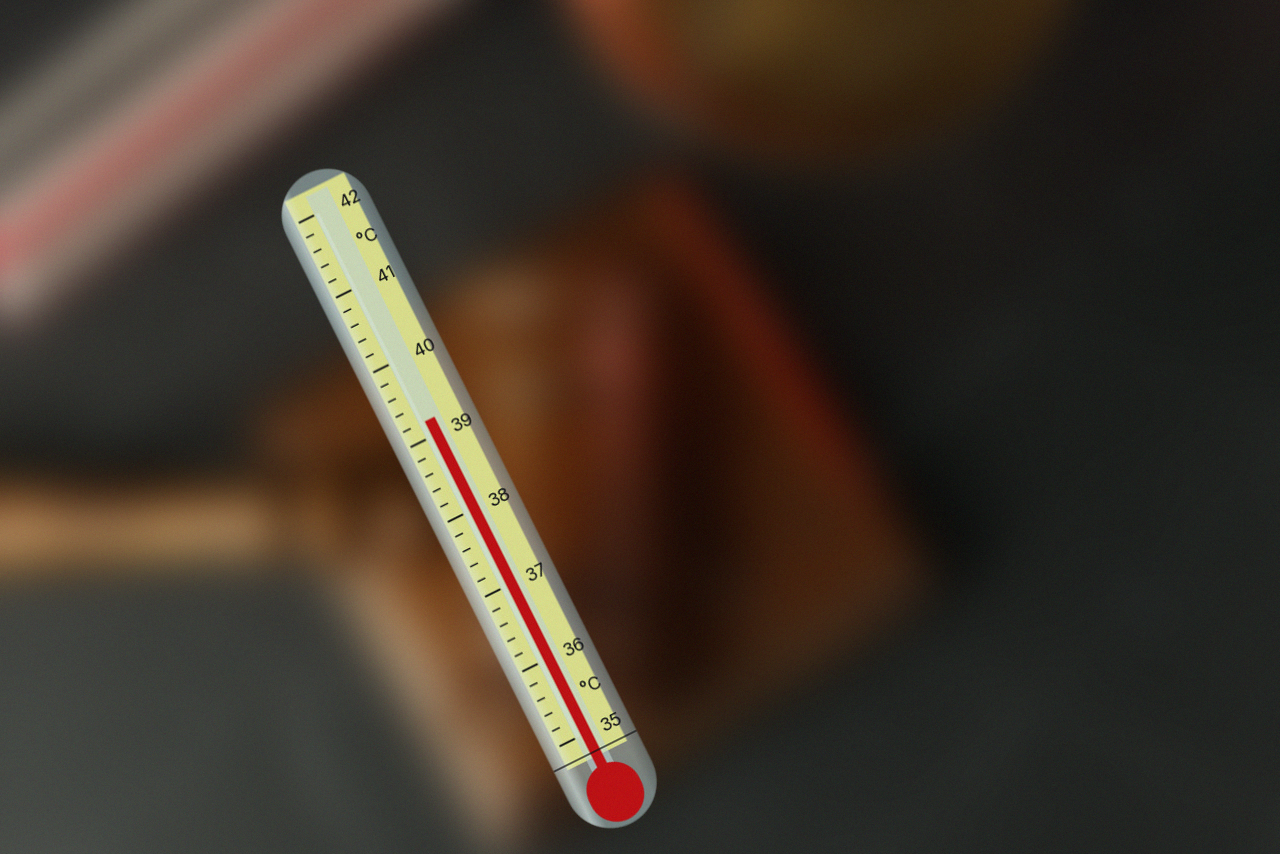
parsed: °C 39.2
